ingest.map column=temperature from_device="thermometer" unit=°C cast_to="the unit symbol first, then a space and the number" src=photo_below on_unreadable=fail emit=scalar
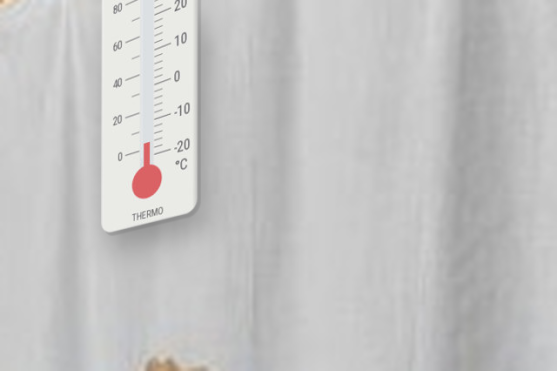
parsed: °C -16
